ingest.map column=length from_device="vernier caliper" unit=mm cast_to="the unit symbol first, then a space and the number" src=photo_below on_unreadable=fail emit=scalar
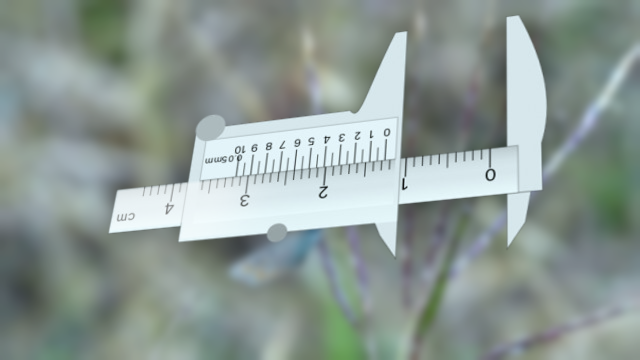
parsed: mm 12.6
